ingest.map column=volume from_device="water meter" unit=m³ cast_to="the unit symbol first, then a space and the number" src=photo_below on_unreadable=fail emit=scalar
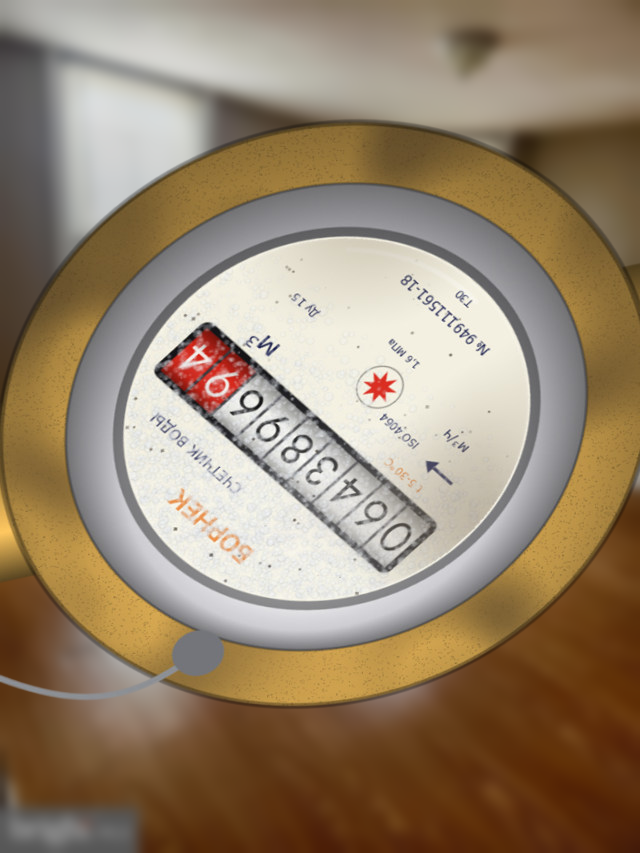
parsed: m³ 643896.94
